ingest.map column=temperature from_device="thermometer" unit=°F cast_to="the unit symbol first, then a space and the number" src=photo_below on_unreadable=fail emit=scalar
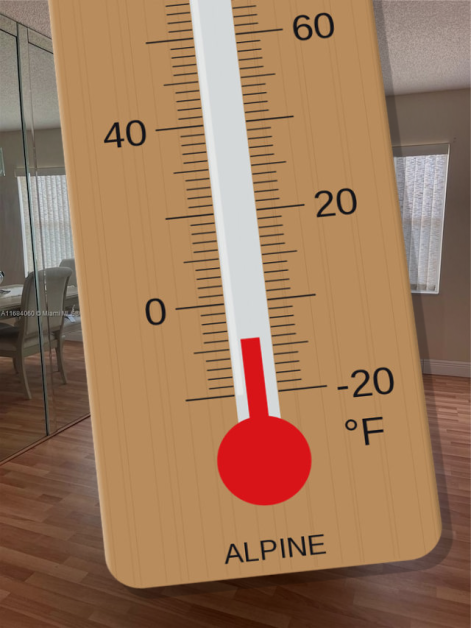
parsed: °F -8
